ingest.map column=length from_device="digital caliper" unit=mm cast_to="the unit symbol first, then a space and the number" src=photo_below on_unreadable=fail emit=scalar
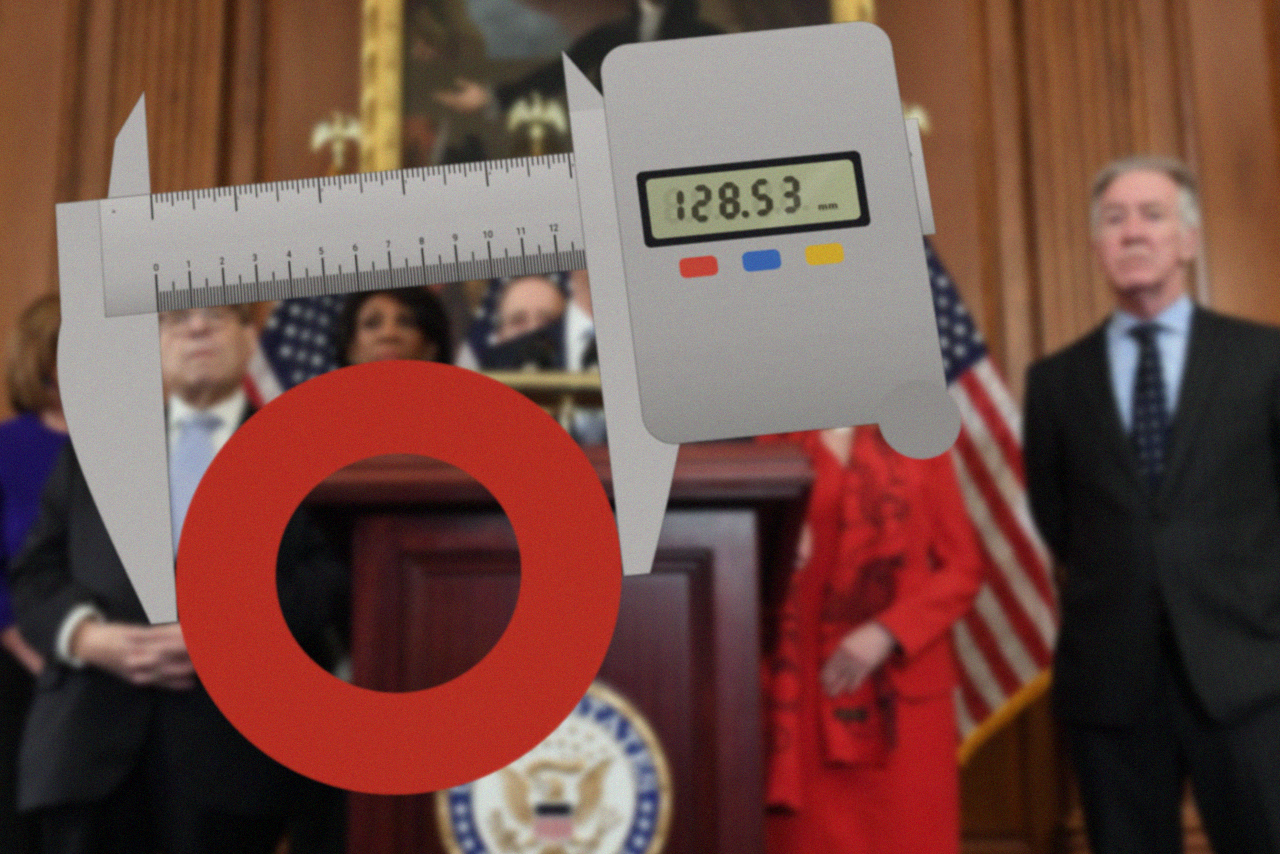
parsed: mm 128.53
